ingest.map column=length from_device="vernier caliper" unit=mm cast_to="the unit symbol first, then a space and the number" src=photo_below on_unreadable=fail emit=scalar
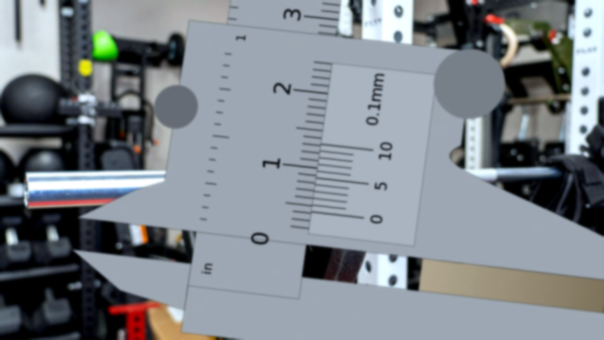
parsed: mm 4.2
